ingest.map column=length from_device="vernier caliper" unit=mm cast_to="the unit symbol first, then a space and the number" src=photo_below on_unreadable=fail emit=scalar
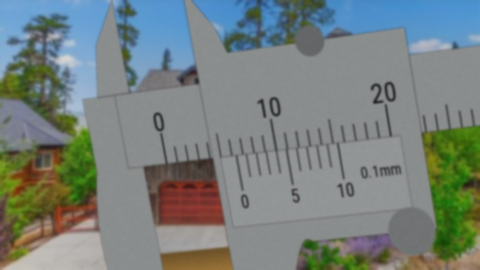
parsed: mm 6.4
